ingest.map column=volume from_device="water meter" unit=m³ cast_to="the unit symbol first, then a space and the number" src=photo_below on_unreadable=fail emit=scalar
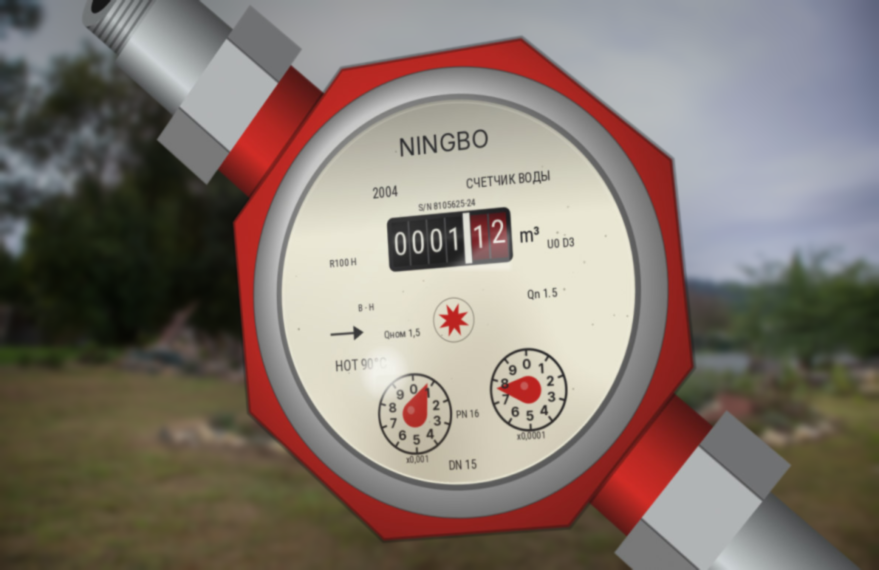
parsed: m³ 1.1207
